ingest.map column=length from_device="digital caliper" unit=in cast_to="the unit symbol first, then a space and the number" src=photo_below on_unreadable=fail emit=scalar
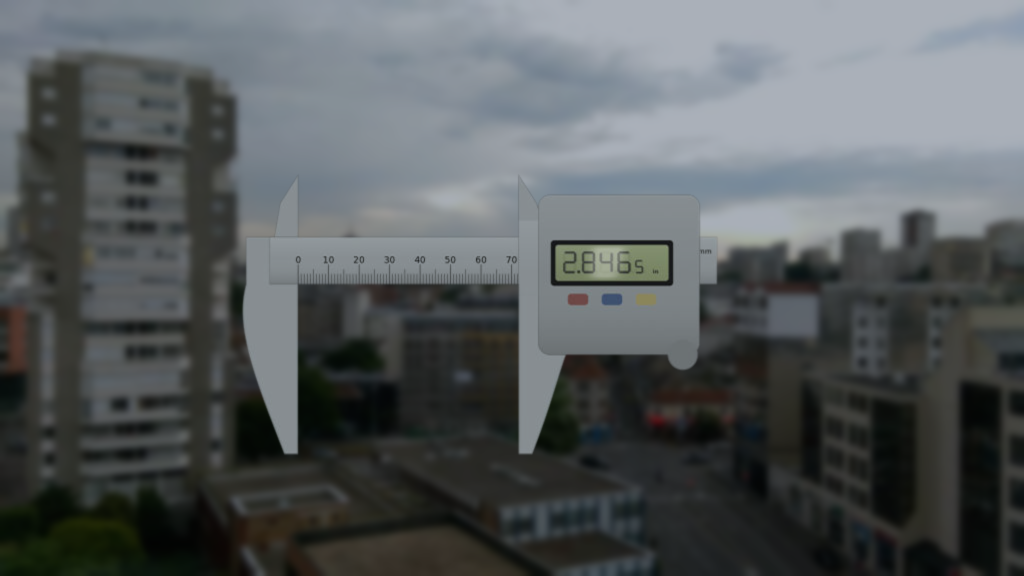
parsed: in 2.8465
